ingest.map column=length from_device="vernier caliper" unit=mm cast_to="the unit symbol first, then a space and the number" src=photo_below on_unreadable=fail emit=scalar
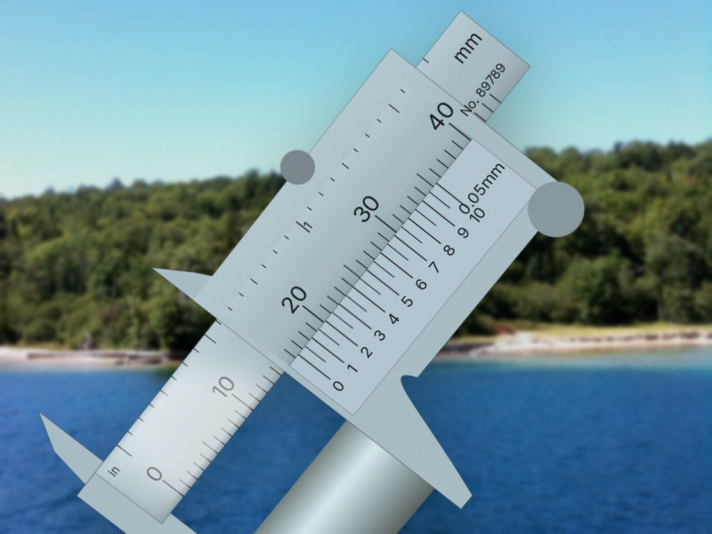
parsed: mm 16.4
